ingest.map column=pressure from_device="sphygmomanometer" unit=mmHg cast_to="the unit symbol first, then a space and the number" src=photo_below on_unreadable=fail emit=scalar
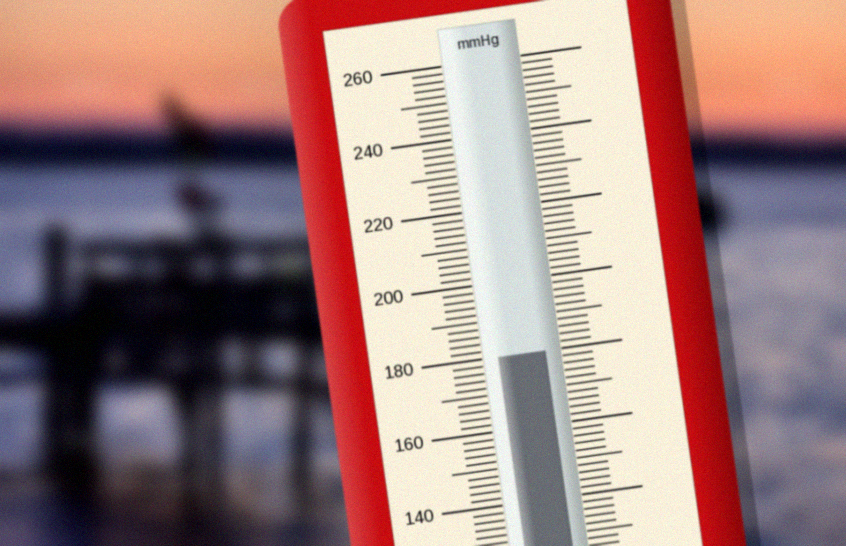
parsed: mmHg 180
